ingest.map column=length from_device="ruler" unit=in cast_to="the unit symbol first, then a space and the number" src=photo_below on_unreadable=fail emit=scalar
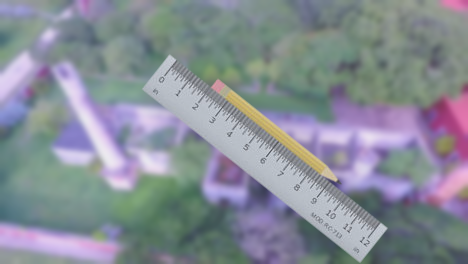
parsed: in 7.5
